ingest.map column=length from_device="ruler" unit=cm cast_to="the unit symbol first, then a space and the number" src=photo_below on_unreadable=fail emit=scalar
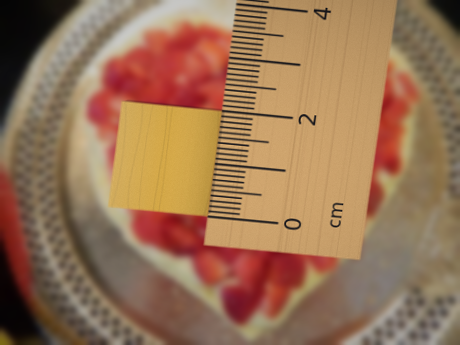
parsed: cm 2
